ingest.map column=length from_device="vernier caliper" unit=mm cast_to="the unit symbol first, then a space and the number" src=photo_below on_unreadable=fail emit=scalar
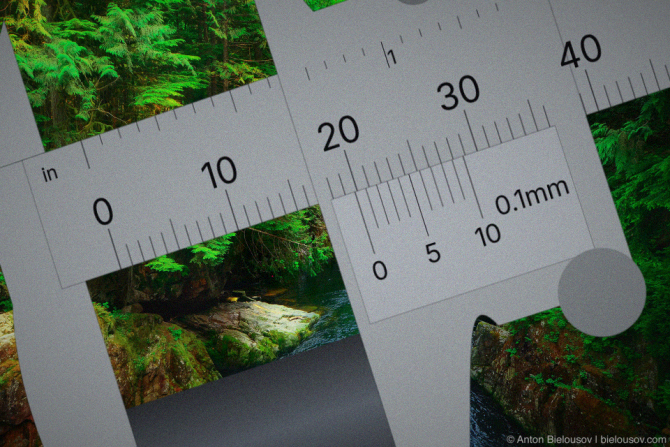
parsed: mm 19.8
